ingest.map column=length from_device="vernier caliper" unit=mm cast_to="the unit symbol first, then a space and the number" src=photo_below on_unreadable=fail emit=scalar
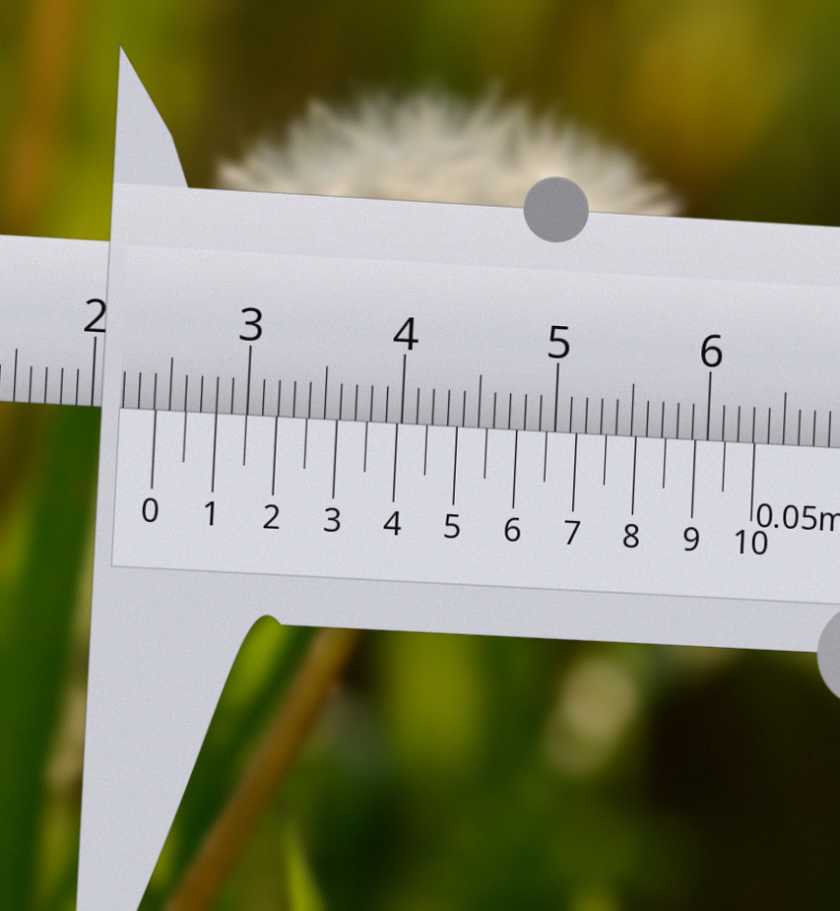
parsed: mm 24.1
